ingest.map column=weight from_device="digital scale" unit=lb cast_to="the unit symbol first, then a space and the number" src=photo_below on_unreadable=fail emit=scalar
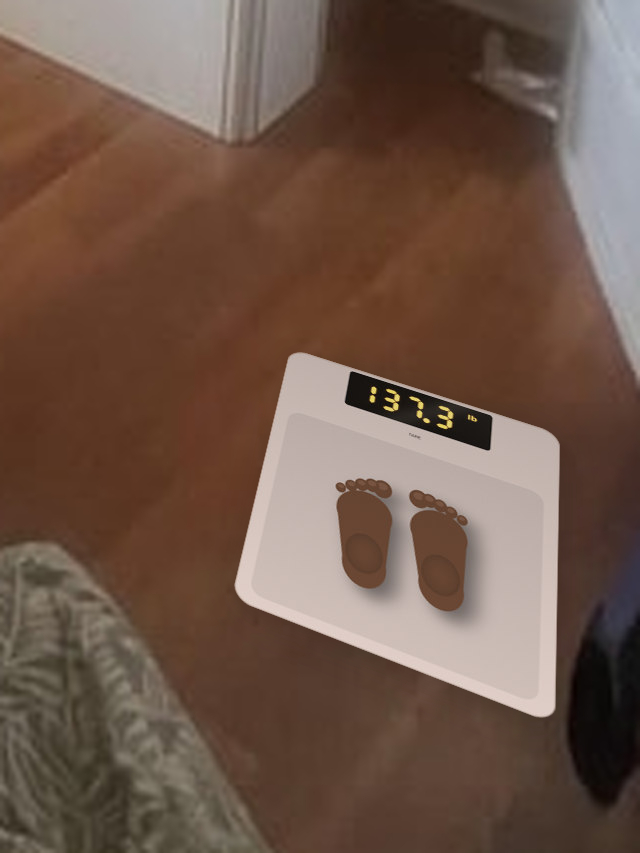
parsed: lb 137.3
